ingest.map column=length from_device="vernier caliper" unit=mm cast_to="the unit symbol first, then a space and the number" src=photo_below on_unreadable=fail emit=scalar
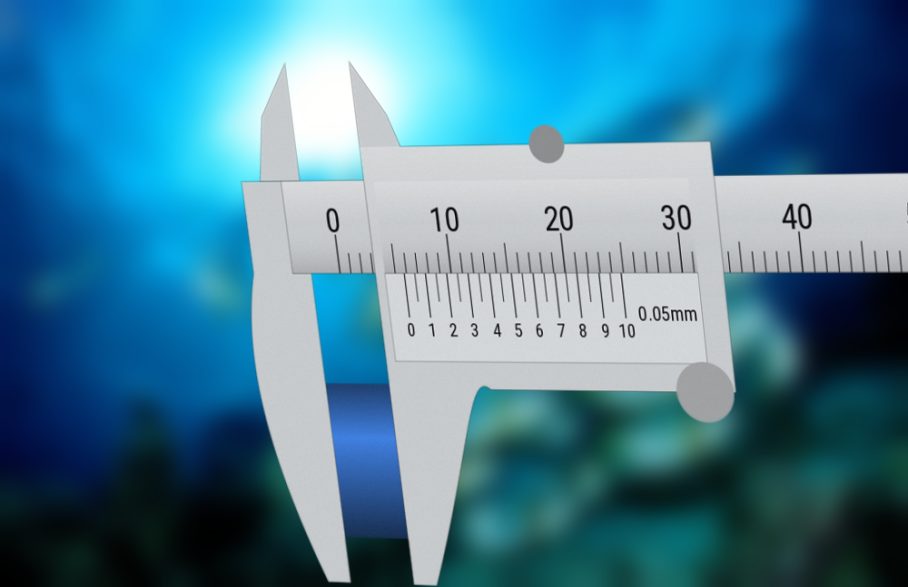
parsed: mm 5.8
